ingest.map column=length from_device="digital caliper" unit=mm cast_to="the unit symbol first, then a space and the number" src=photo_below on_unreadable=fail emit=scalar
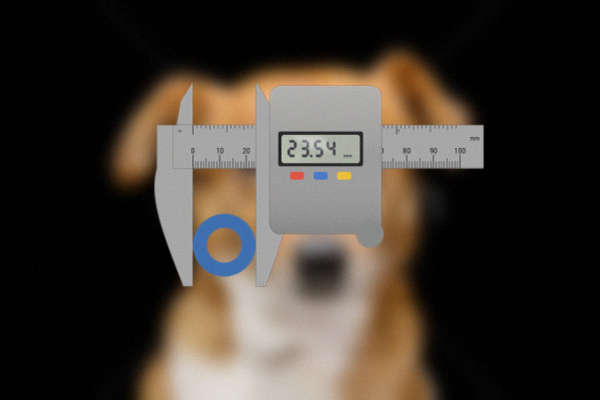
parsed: mm 23.54
